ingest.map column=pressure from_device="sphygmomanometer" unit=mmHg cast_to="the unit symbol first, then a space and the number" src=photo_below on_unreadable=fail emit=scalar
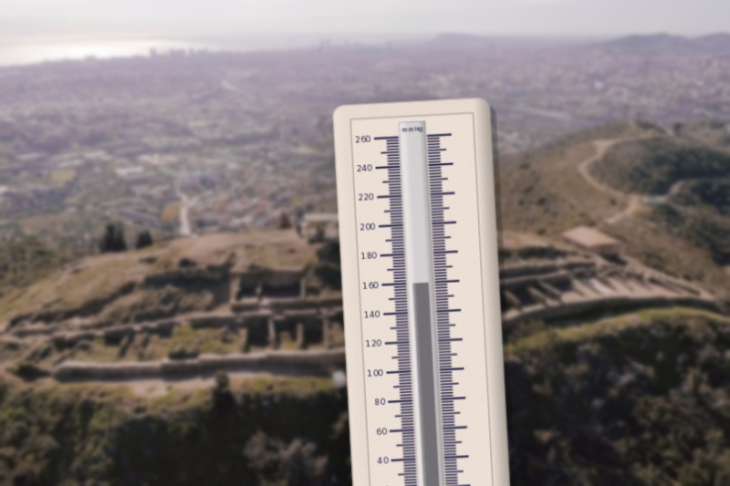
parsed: mmHg 160
